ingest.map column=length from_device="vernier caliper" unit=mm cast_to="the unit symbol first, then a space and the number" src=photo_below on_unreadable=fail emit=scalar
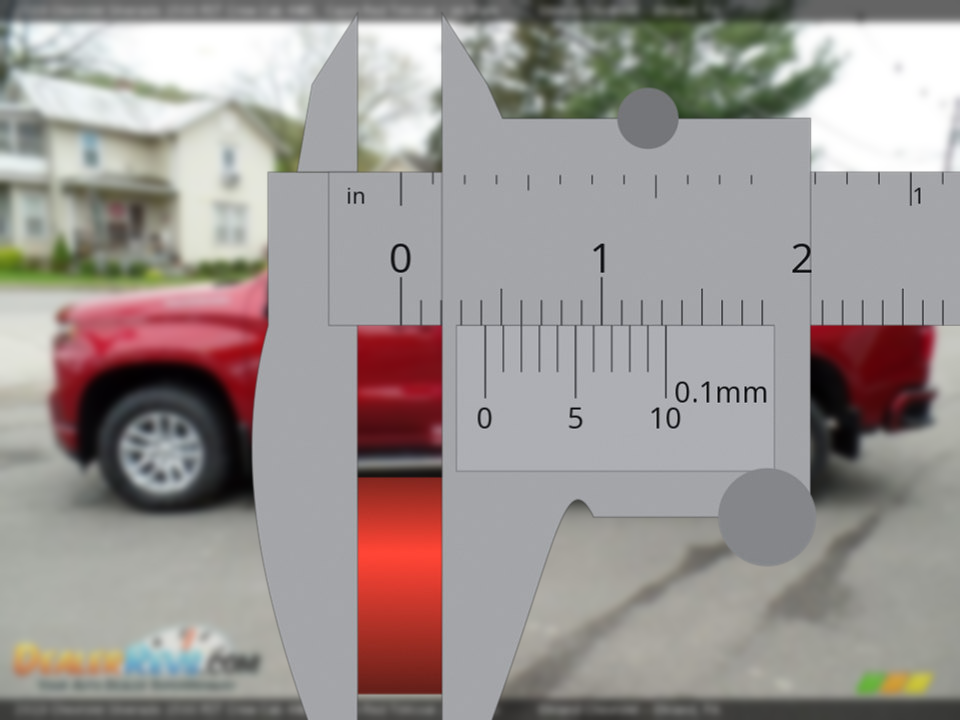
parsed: mm 4.2
